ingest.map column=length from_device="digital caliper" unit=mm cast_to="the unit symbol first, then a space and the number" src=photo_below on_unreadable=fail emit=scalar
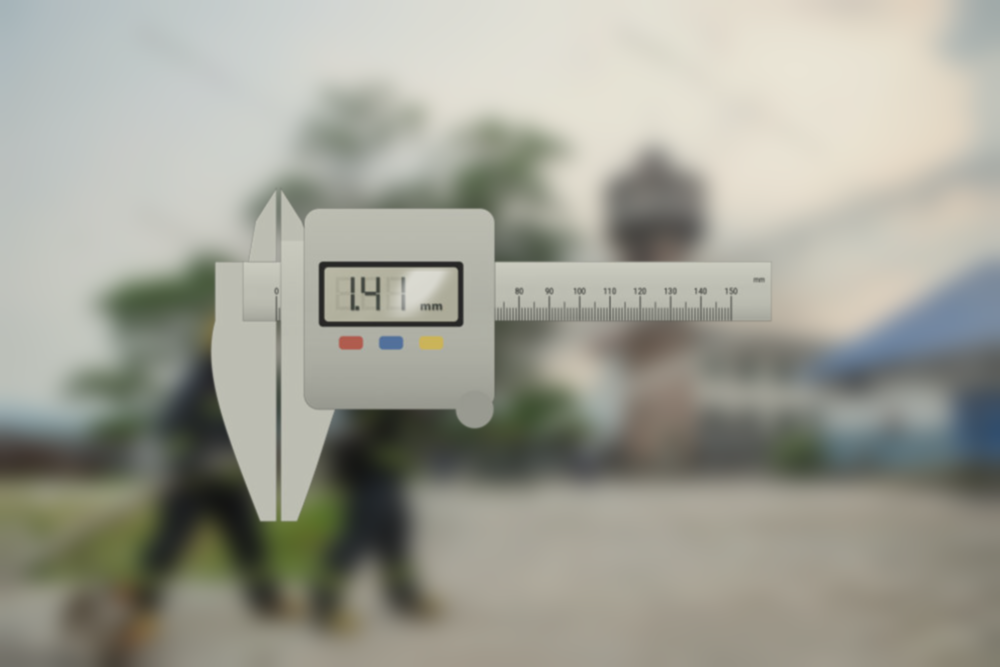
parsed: mm 1.41
